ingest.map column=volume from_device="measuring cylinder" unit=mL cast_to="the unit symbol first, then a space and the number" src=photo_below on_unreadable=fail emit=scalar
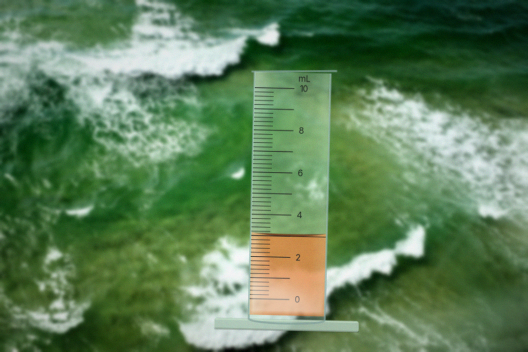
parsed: mL 3
